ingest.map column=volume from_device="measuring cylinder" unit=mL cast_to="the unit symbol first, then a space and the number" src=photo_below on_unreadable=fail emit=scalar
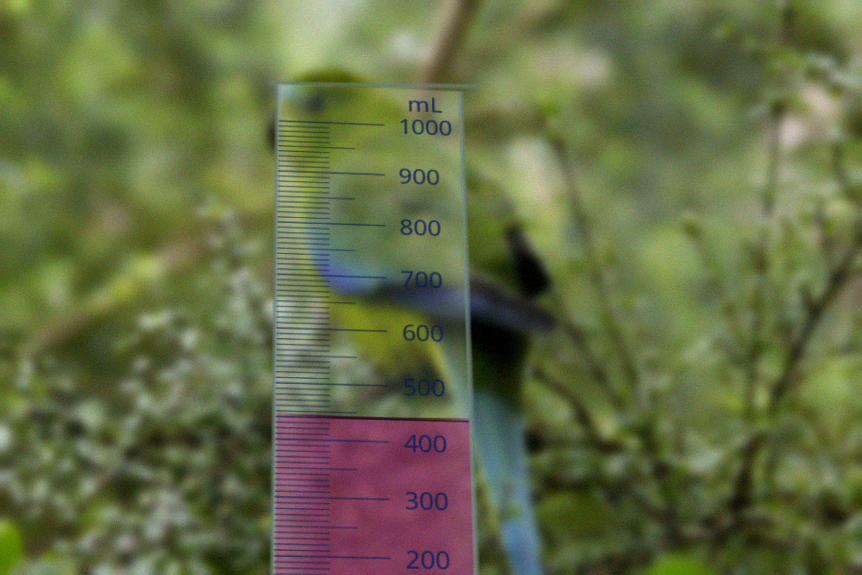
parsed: mL 440
